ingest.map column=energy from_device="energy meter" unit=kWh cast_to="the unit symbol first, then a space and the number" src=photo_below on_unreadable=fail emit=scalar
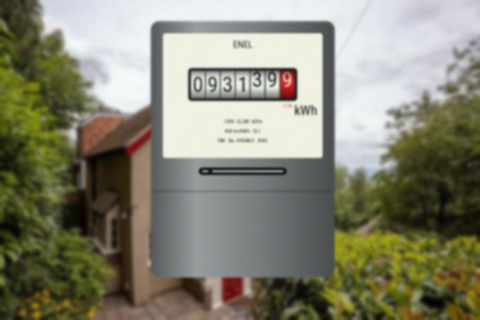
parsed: kWh 93139.9
